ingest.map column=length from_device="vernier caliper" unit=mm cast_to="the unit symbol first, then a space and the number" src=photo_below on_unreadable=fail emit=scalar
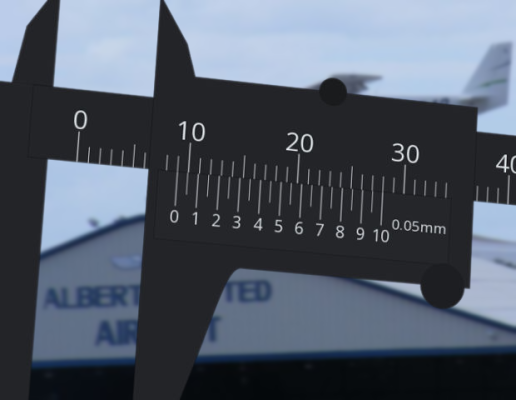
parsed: mm 9.0
